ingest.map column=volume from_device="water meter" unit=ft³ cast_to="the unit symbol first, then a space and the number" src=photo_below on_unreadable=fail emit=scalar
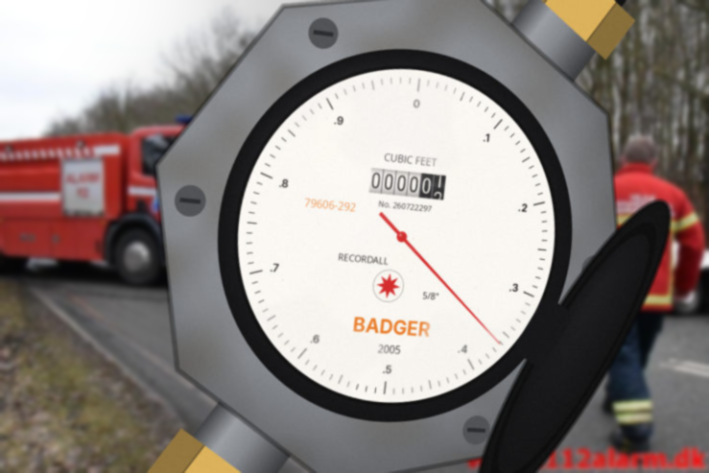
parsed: ft³ 1.36
